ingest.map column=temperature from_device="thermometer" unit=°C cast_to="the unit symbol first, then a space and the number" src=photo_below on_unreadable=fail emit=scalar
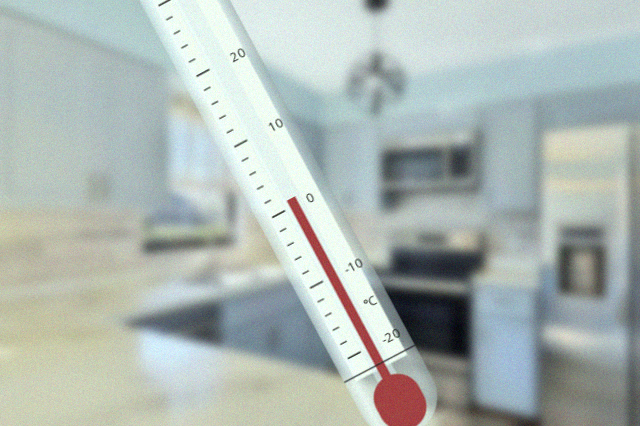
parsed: °C 1
